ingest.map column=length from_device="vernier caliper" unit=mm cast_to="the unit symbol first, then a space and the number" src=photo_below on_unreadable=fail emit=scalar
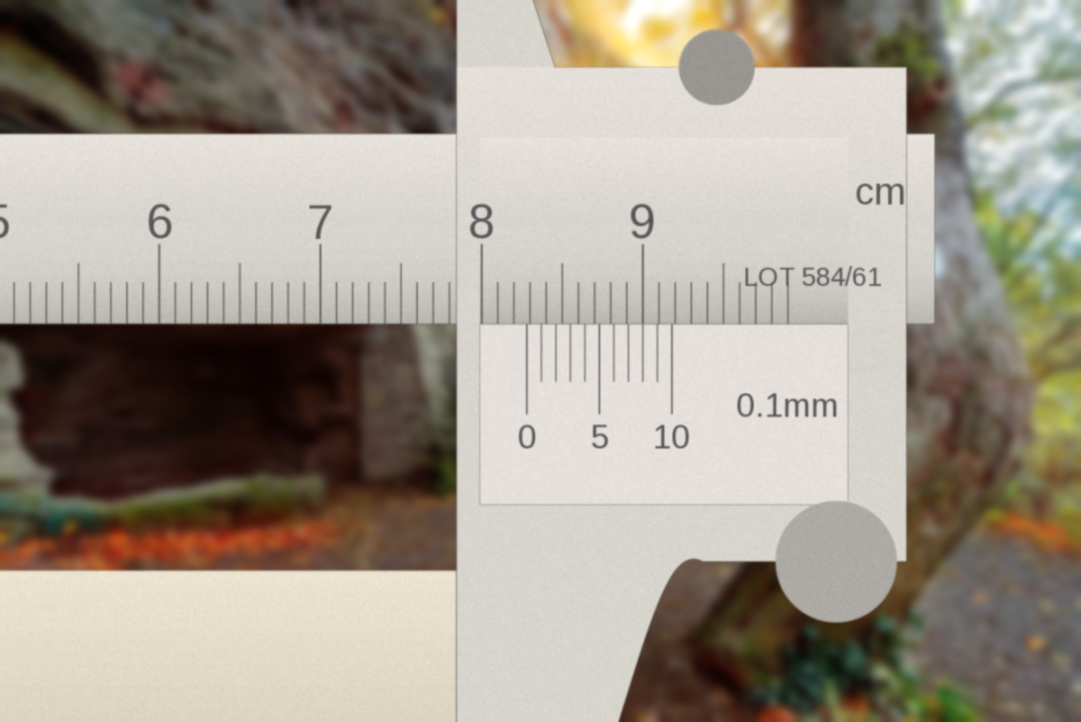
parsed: mm 82.8
